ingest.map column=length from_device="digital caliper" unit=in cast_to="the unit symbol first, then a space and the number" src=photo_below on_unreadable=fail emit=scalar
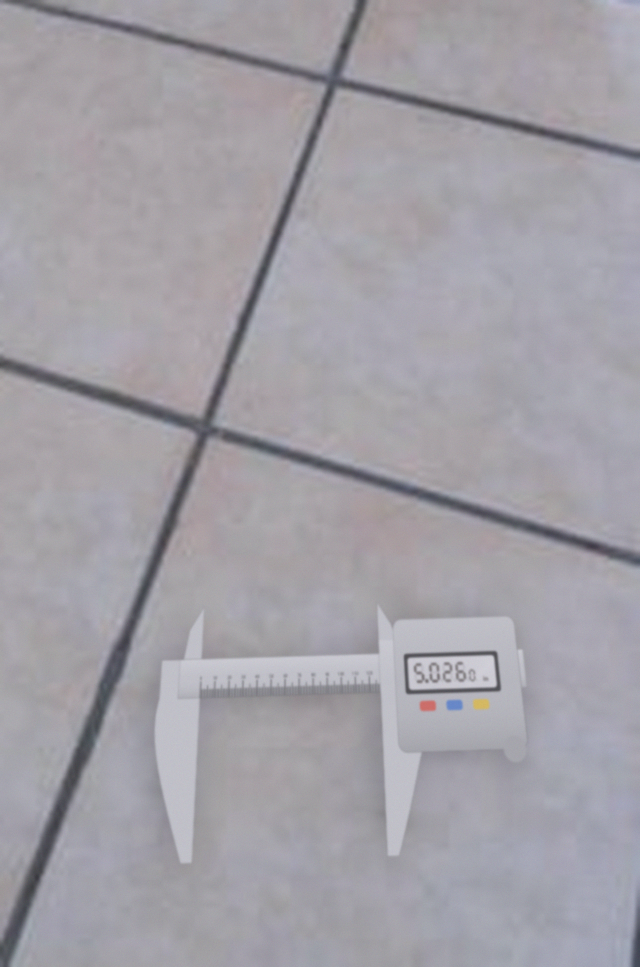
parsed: in 5.0260
